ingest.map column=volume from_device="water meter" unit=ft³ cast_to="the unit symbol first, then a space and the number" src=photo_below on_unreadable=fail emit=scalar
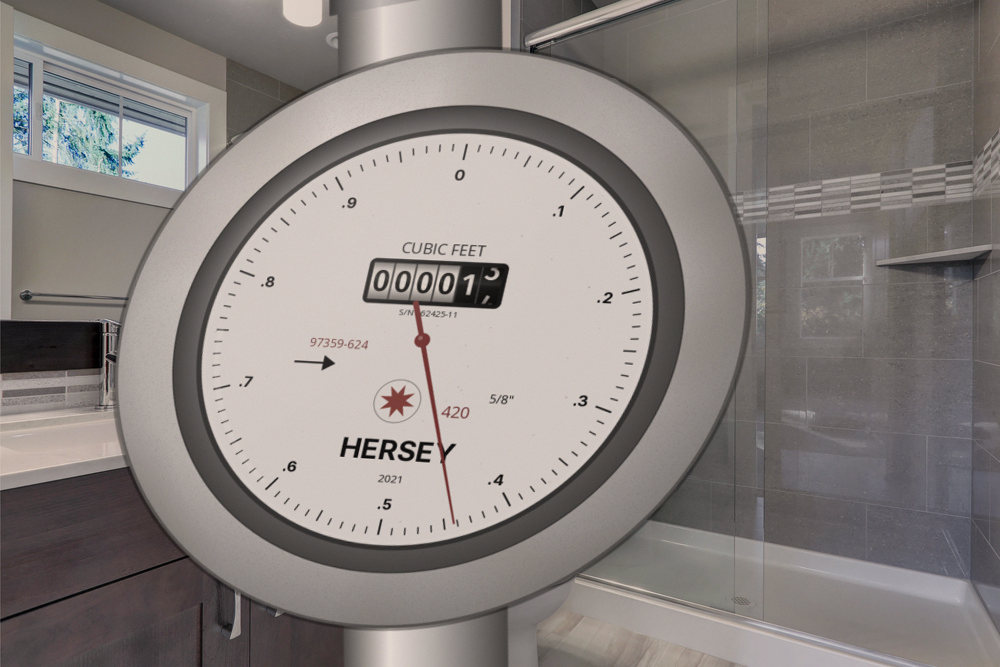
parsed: ft³ 13.44
